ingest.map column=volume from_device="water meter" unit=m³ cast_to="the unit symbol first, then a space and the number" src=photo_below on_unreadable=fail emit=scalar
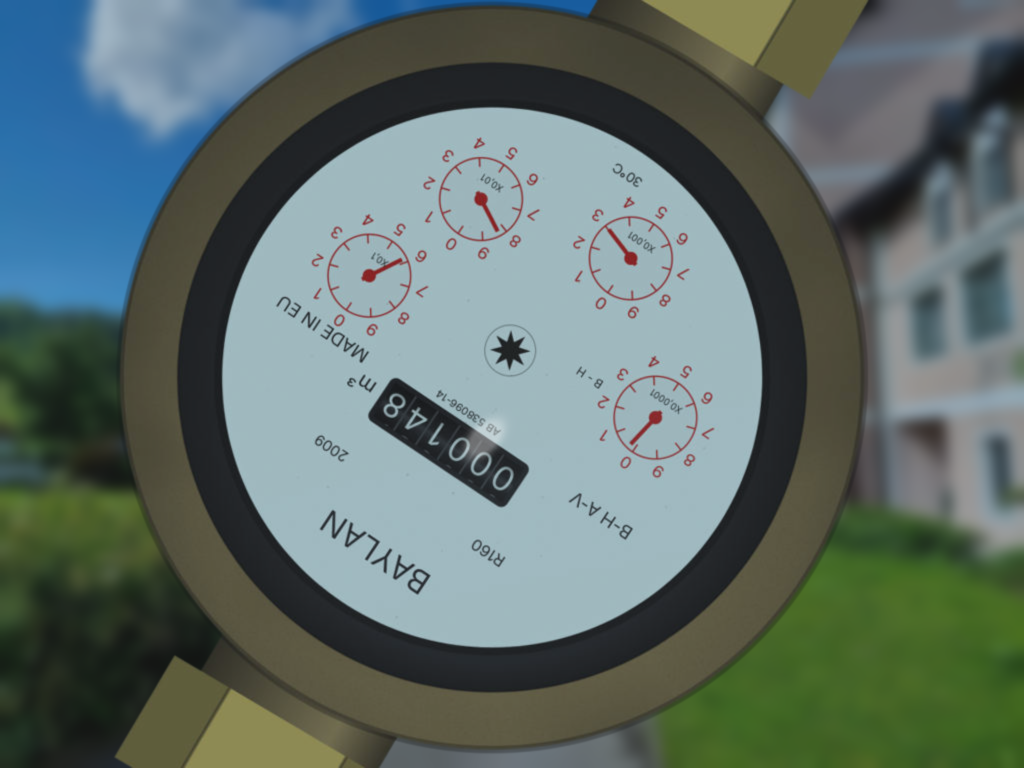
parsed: m³ 148.5830
